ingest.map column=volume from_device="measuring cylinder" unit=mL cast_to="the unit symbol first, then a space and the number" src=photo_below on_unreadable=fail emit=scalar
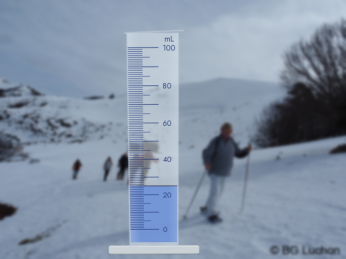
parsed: mL 25
